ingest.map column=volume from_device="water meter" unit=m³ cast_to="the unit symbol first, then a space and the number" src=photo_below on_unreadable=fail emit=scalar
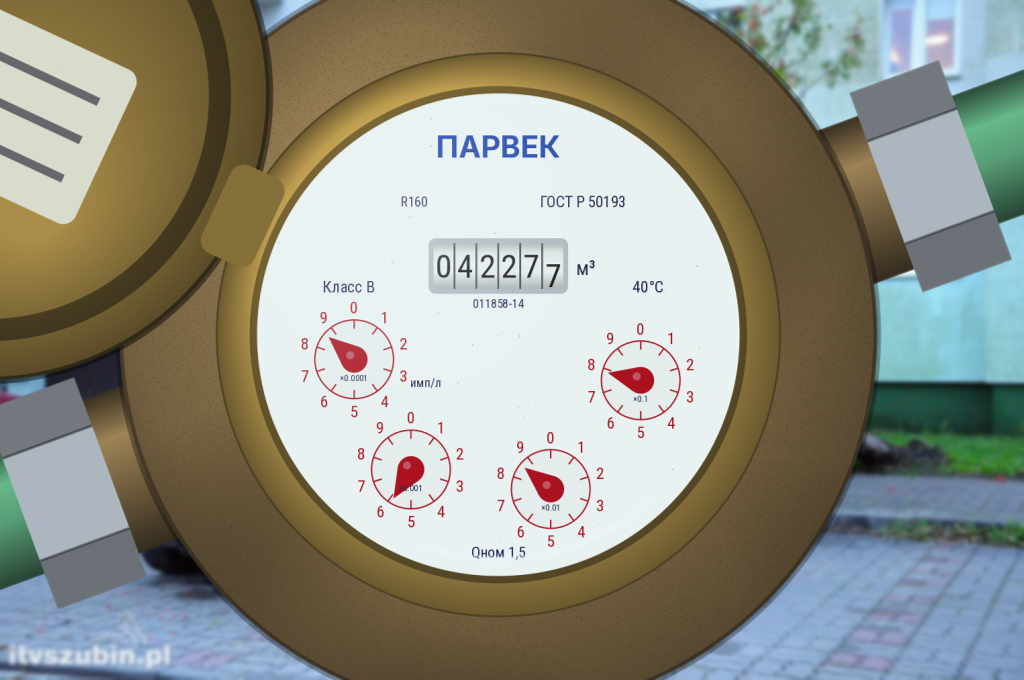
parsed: m³ 42276.7858
